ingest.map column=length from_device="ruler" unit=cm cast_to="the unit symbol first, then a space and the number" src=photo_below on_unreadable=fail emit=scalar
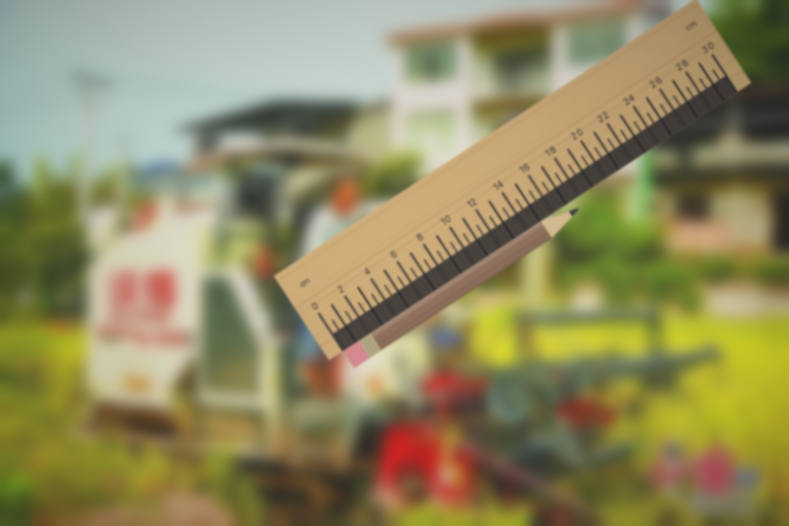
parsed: cm 17.5
